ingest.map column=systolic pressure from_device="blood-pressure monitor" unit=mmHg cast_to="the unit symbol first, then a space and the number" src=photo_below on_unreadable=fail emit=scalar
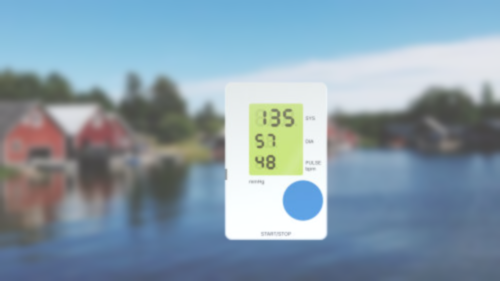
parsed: mmHg 135
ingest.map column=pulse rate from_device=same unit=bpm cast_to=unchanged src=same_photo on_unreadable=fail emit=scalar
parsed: bpm 48
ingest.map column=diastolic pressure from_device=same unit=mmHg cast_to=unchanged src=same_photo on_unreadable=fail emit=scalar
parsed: mmHg 57
